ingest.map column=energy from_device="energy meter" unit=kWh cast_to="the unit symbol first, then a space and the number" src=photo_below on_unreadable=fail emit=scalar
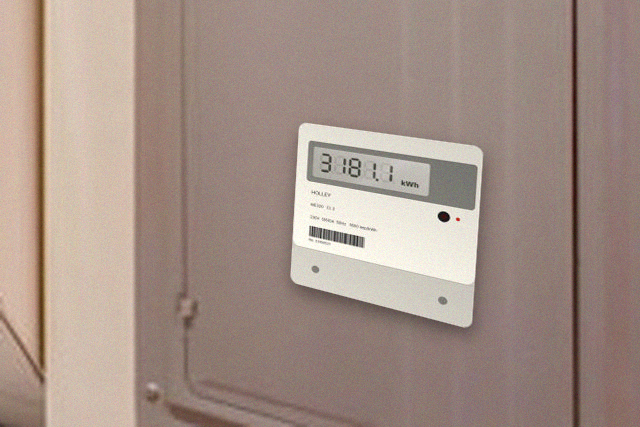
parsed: kWh 3181.1
